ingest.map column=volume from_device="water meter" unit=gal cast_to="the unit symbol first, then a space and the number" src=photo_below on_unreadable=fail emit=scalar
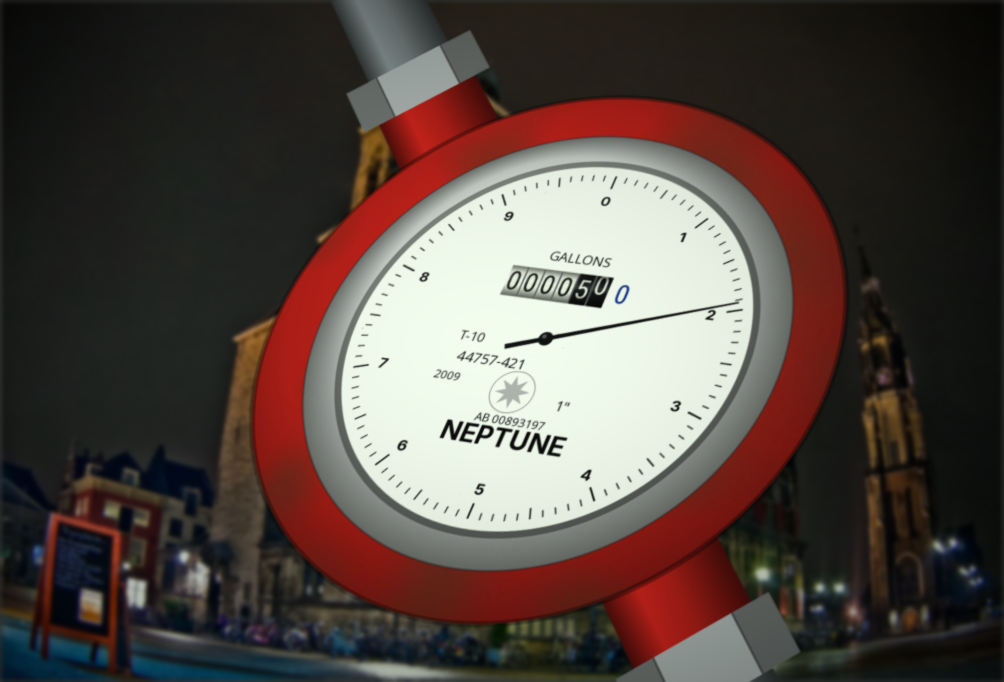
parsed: gal 501.9
